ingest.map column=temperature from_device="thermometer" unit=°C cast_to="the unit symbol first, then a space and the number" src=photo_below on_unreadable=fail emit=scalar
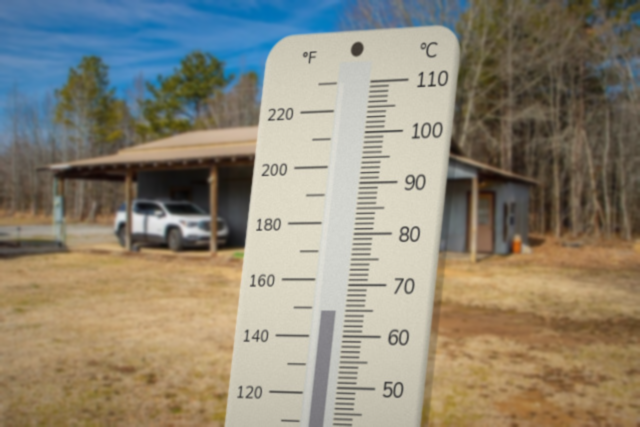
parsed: °C 65
